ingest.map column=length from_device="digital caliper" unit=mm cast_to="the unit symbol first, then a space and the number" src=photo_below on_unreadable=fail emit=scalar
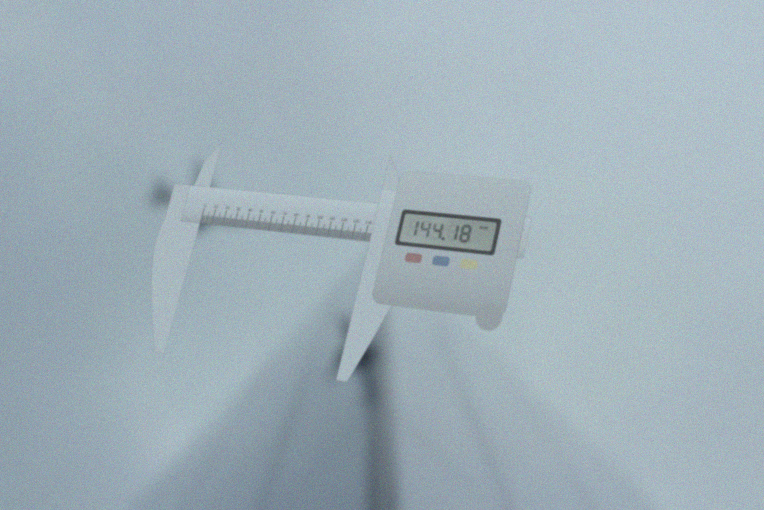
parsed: mm 144.18
